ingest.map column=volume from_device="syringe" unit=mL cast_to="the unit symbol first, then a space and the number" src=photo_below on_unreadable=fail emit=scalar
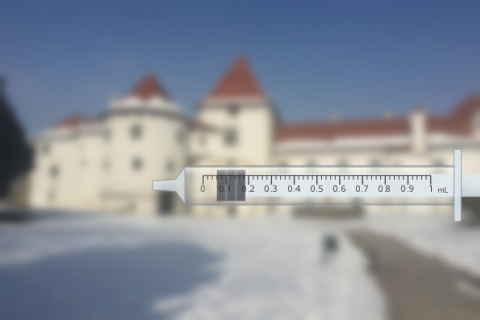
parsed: mL 0.06
